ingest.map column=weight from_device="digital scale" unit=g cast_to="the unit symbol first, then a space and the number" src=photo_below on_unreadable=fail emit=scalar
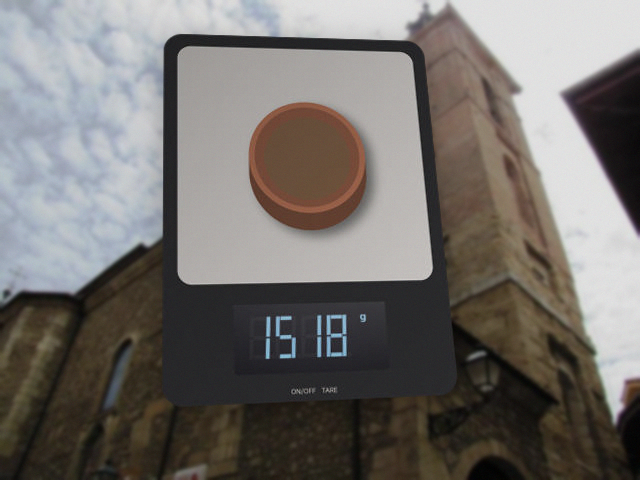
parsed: g 1518
